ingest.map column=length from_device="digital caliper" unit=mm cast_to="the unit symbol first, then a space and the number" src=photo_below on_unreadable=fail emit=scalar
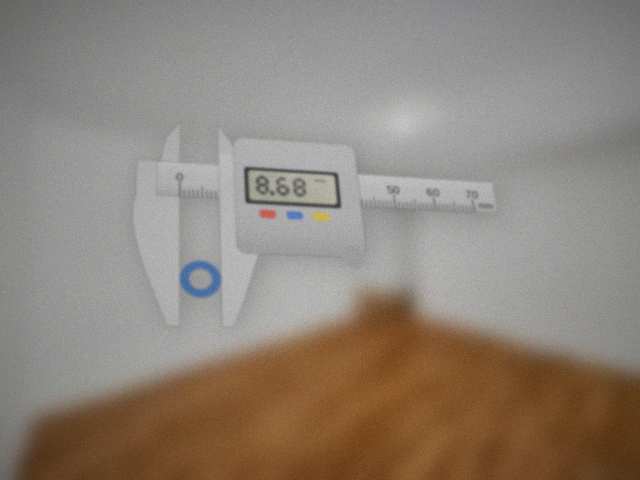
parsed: mm 8.68
